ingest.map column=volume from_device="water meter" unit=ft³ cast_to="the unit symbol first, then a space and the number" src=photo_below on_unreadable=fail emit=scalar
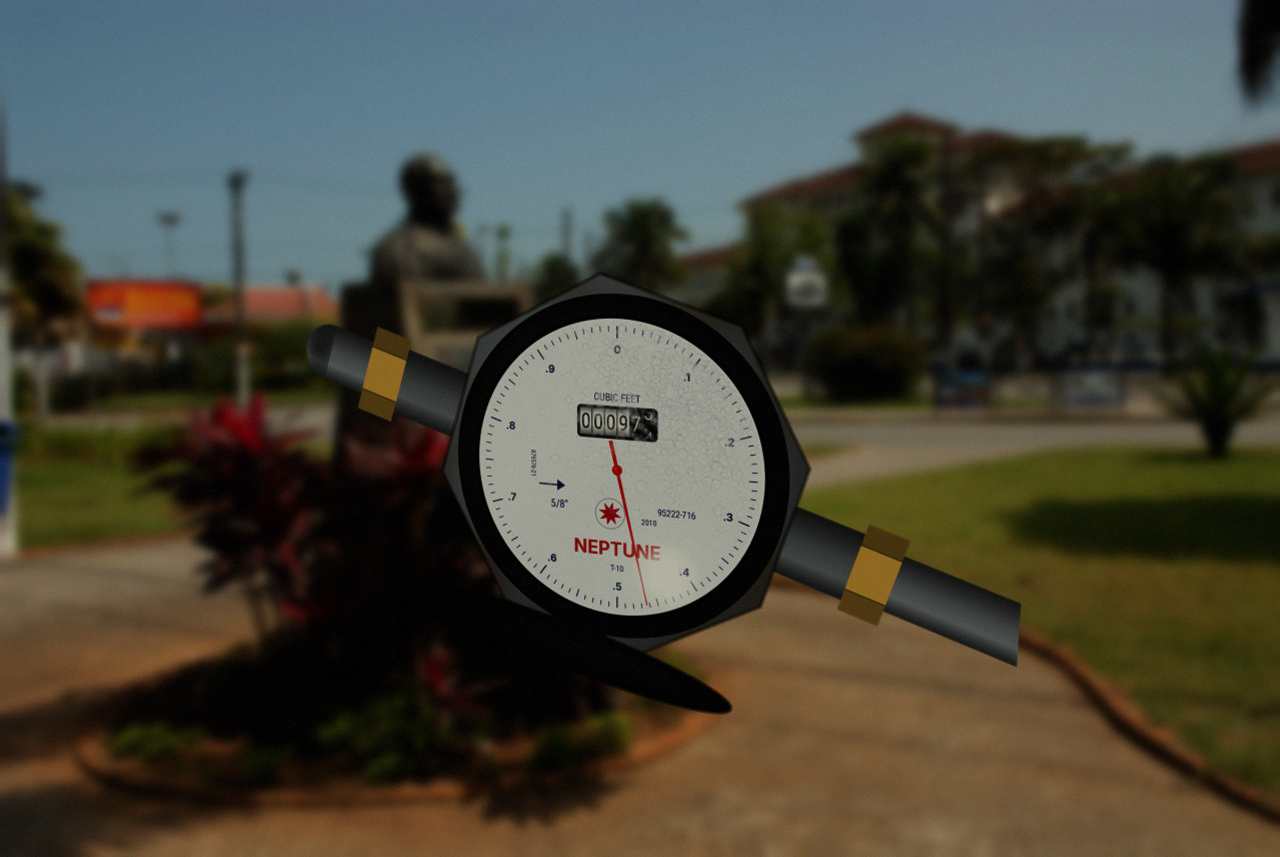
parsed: ft³ 973.46
